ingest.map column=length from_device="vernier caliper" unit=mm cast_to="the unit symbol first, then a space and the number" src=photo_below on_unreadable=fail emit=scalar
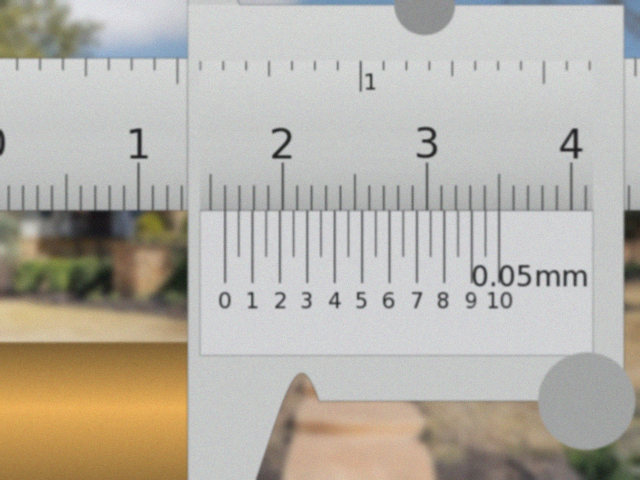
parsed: mm 16.0
